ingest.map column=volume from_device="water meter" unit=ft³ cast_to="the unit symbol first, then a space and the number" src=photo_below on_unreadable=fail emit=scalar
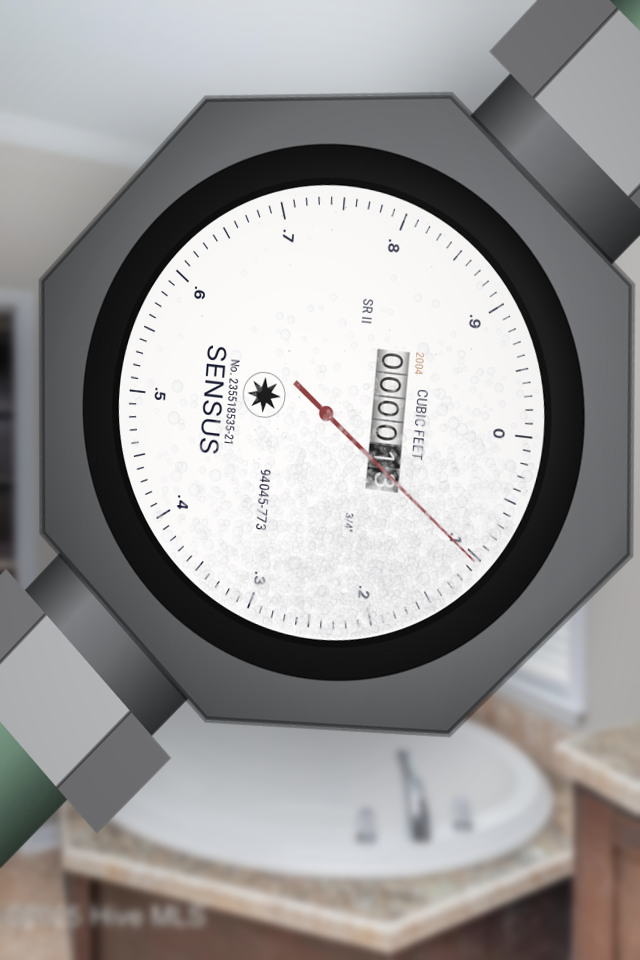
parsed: ft³ 13.10
